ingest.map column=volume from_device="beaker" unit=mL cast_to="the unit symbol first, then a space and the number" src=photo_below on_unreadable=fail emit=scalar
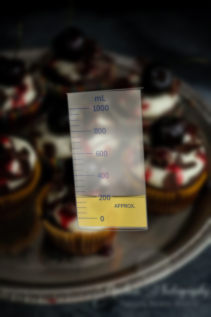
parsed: mL 200
